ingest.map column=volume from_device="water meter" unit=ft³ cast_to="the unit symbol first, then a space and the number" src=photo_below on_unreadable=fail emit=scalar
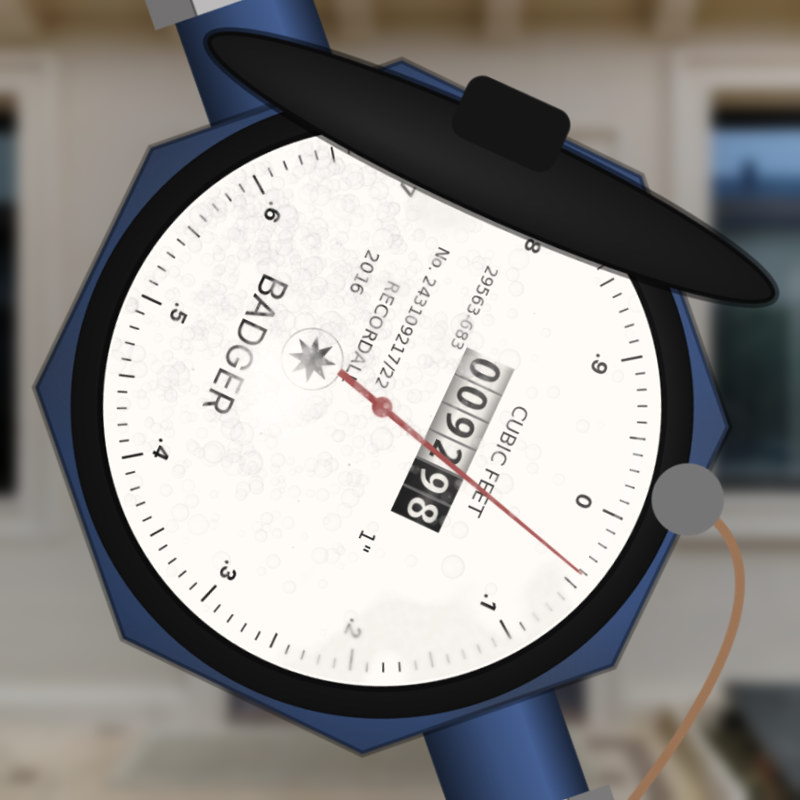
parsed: ft³ 9298.04
